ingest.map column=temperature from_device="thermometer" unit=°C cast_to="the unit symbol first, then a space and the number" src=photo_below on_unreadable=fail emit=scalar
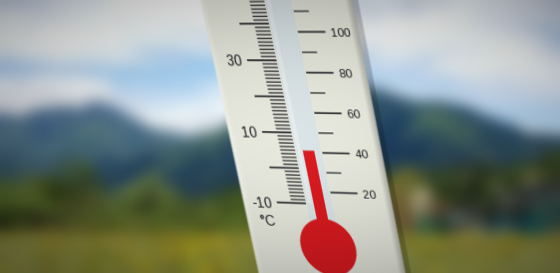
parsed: °C 5
